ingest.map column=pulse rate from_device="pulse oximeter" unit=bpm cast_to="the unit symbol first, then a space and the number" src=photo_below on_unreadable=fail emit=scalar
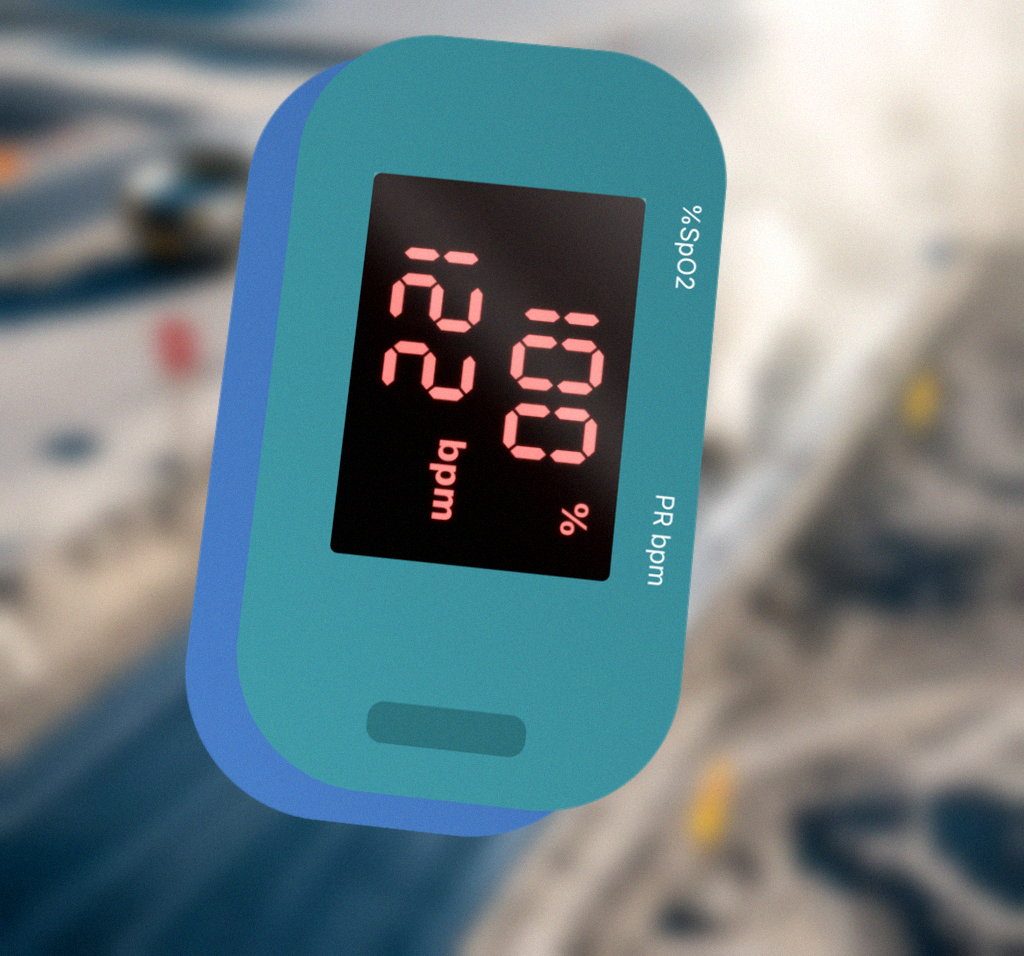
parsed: bpm 122
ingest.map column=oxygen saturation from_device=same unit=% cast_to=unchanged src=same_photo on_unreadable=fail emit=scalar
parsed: % 100
